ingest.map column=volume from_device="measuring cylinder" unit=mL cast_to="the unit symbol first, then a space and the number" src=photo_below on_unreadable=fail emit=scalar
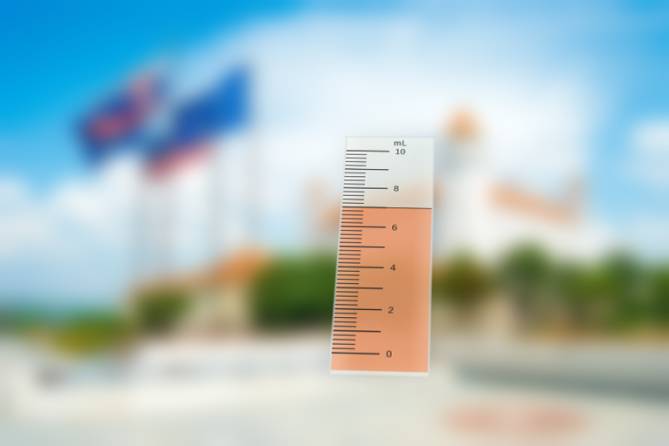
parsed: mL 7
